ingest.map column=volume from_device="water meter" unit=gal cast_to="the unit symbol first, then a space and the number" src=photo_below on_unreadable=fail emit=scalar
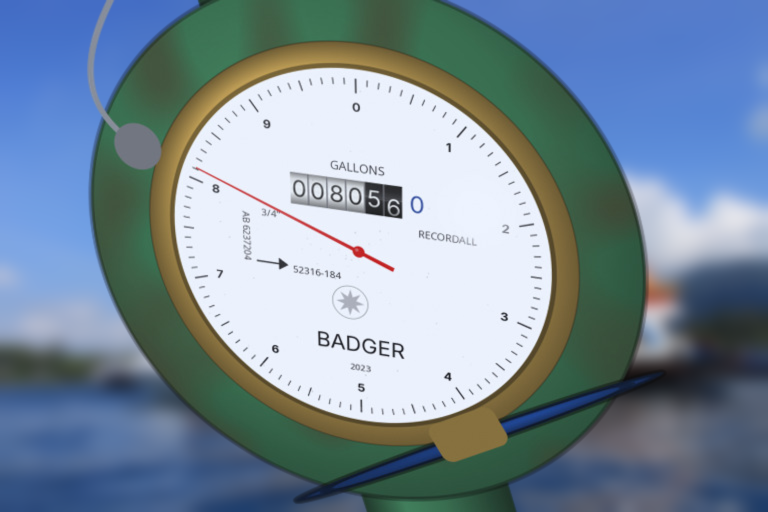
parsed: gal 80558.1
